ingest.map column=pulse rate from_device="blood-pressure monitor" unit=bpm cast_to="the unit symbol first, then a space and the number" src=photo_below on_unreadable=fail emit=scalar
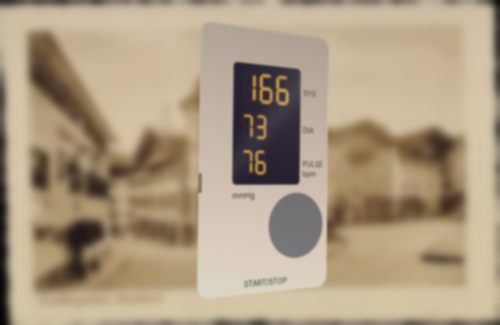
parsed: bpm 76
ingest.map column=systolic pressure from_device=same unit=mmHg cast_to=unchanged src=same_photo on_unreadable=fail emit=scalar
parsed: mmHg 166
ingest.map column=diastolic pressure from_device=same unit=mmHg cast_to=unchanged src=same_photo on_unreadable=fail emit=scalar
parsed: mmHg 73
